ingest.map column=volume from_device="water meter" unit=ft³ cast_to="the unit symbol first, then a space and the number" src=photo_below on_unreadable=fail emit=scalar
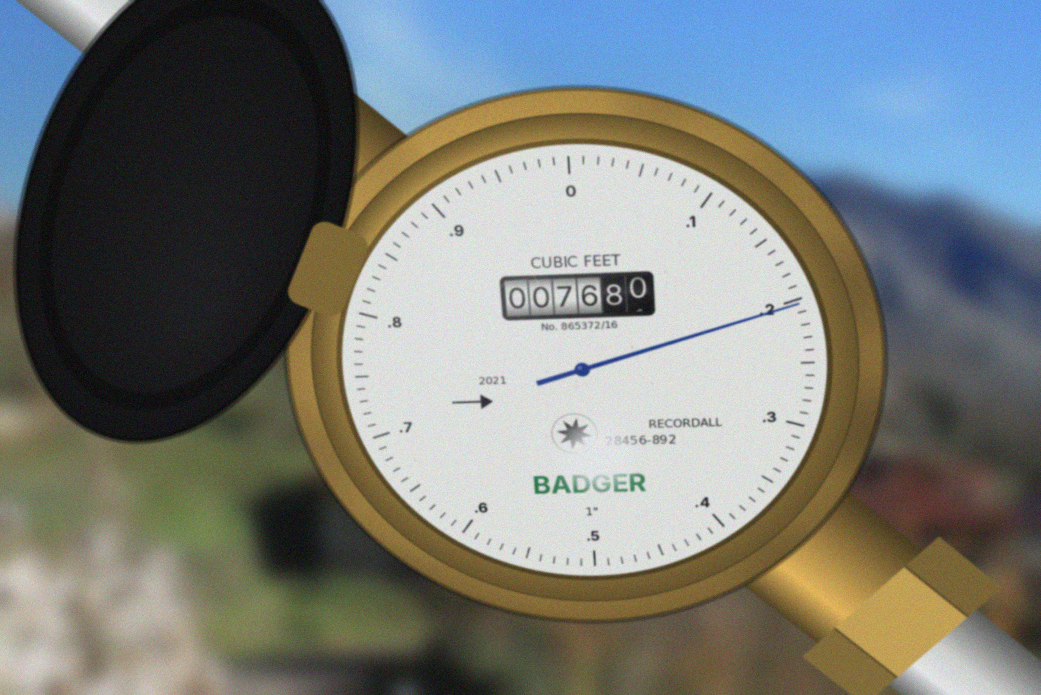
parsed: ft³ 7680.20
